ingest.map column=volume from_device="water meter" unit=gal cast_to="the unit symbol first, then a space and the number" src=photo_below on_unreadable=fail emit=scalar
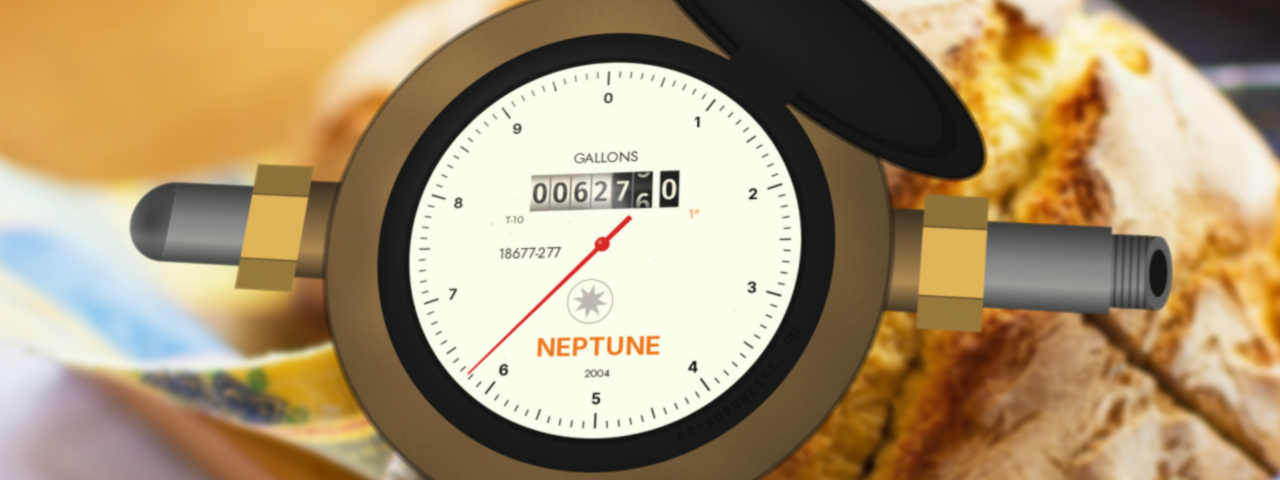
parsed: gal 62756.2
